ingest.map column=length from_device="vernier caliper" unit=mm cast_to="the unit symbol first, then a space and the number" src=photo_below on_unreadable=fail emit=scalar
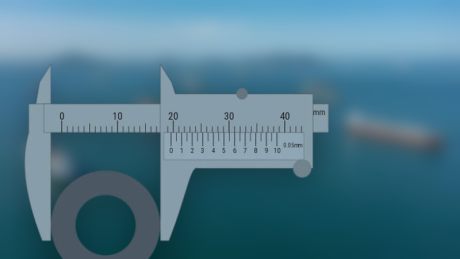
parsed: mm 19.6
